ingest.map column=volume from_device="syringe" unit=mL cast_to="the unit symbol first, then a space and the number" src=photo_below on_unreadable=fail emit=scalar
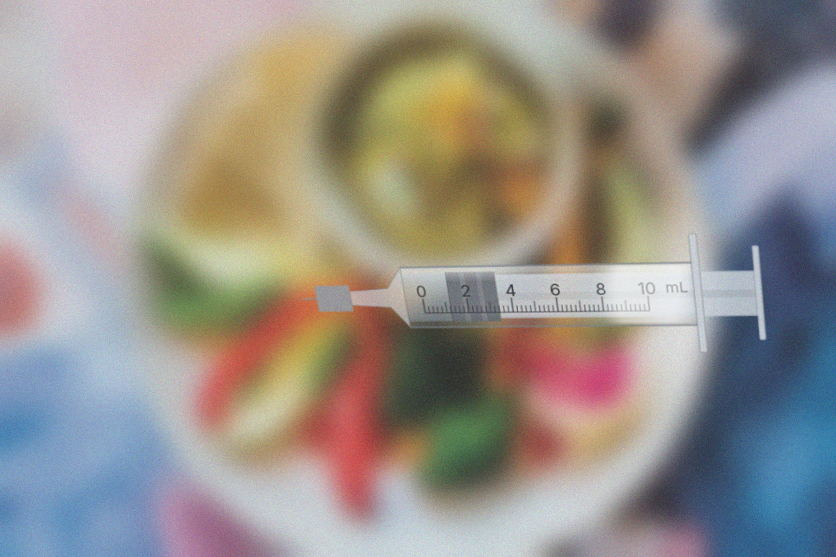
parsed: mL 1.2
